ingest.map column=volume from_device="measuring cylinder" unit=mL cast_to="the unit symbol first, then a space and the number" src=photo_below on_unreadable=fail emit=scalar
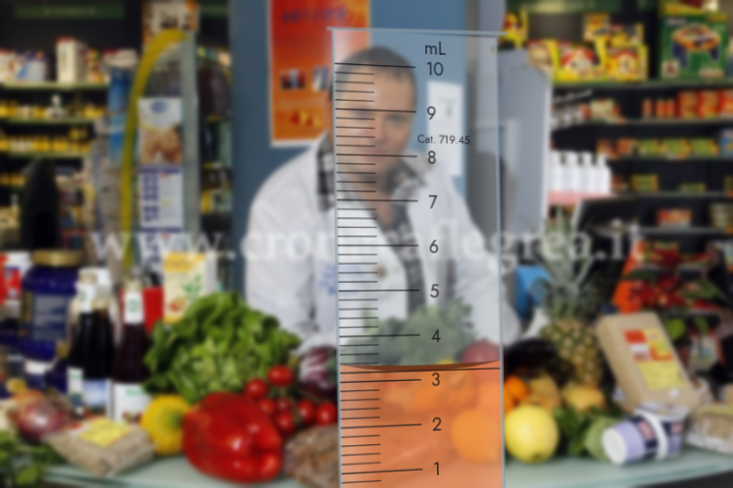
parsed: mL 3.2
